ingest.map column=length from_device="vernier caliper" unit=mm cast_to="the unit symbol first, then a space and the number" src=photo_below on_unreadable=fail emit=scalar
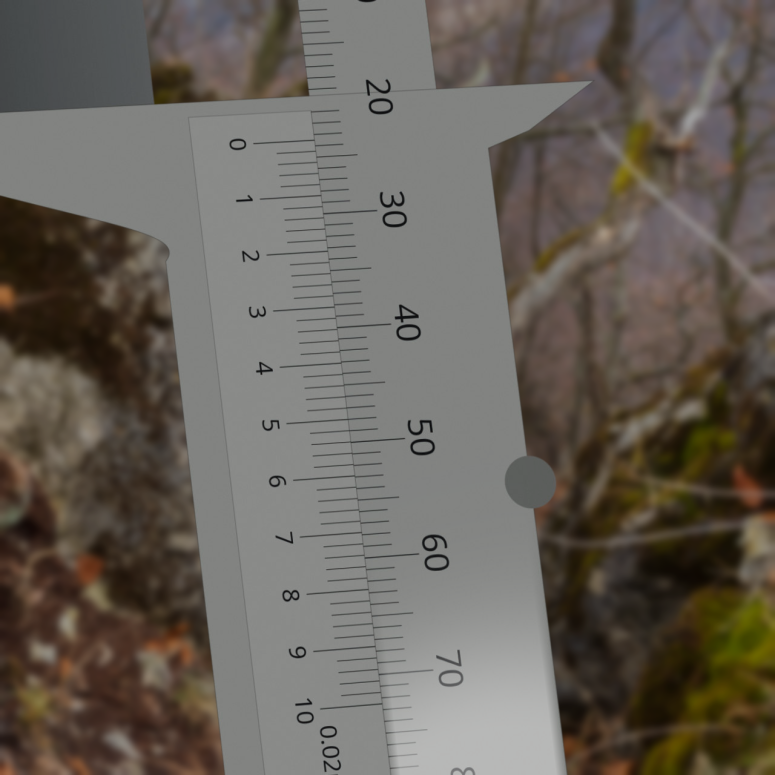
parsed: mm 23.5
